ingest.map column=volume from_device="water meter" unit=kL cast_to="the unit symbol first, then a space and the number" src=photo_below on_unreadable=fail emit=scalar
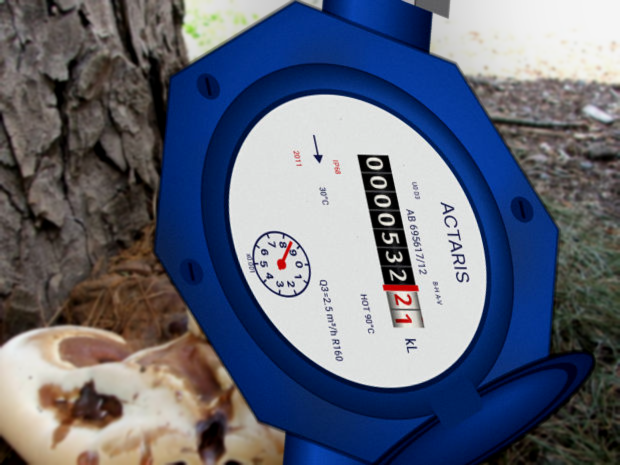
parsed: kL 532.208
